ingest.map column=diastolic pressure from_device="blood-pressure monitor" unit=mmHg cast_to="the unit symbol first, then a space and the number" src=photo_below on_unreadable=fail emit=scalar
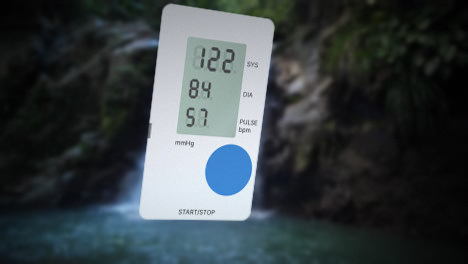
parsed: mmHg 84
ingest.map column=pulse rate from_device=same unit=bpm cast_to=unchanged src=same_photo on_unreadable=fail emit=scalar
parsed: bpm 57
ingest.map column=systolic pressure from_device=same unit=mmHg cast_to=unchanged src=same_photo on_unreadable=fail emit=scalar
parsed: mmHg 122
